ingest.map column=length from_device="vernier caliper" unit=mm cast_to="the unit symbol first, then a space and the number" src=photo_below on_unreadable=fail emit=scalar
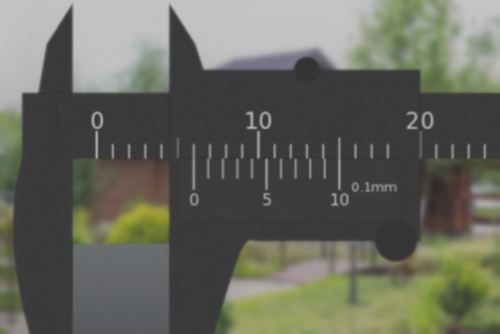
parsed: mm 6.0
